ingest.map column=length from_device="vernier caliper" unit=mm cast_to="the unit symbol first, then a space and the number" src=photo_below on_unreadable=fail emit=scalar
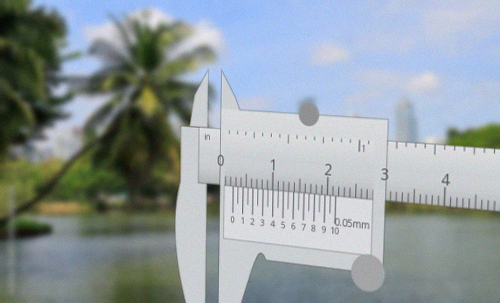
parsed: mm 2.5
